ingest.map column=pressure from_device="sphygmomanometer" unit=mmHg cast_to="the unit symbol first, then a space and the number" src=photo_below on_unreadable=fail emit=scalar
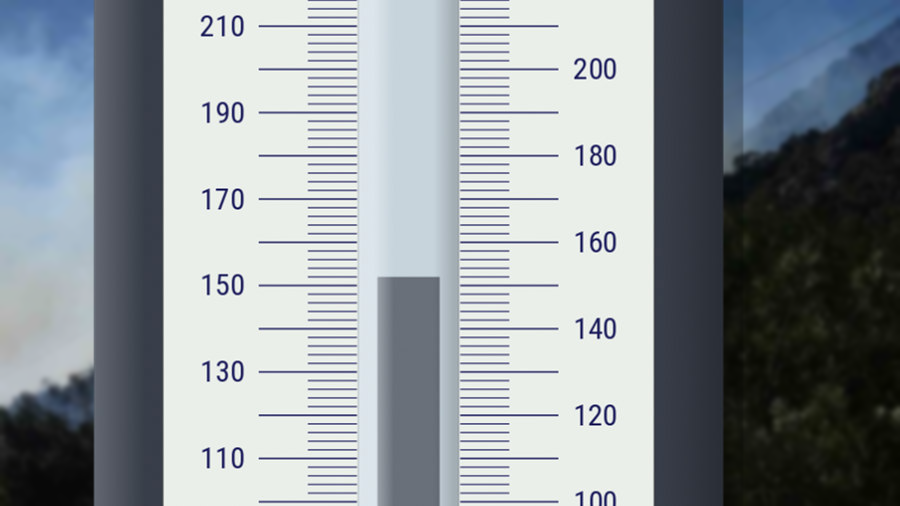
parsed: mmHg 152
